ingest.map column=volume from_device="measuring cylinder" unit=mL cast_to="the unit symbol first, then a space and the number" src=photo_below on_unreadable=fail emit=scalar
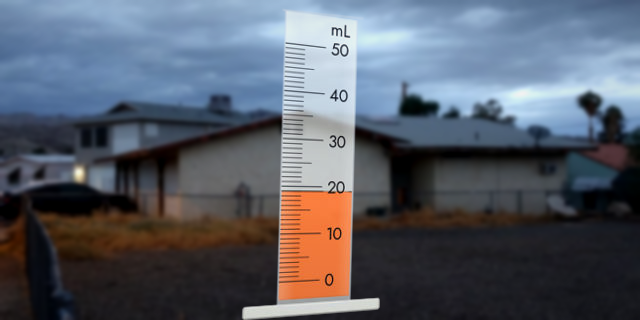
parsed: mL 19
